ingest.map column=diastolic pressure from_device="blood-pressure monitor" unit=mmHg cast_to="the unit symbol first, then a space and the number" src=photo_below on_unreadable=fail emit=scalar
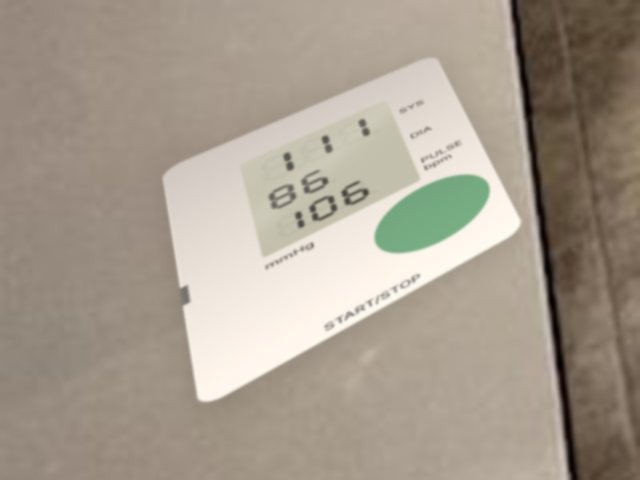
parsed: mmHg 86
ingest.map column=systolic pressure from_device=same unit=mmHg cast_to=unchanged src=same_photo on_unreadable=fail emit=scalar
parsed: mmHg 111
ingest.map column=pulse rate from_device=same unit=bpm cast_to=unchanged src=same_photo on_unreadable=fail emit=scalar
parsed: bpm 106
